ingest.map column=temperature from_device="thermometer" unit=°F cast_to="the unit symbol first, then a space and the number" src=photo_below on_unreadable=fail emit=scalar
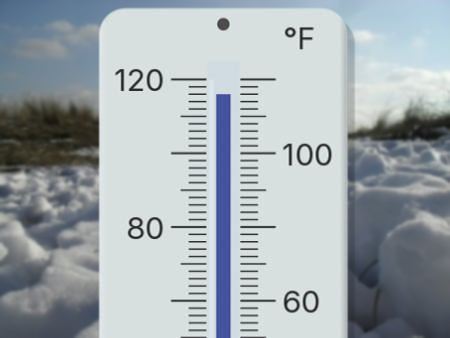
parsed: °F 116
